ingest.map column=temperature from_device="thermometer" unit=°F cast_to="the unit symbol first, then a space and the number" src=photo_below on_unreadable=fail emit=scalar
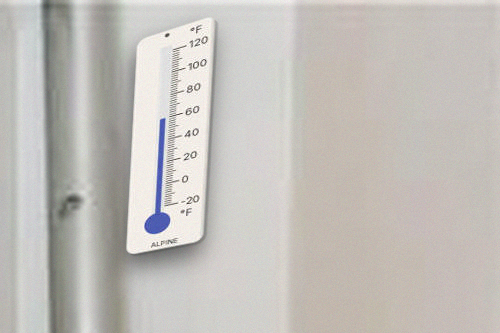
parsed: °F 60
